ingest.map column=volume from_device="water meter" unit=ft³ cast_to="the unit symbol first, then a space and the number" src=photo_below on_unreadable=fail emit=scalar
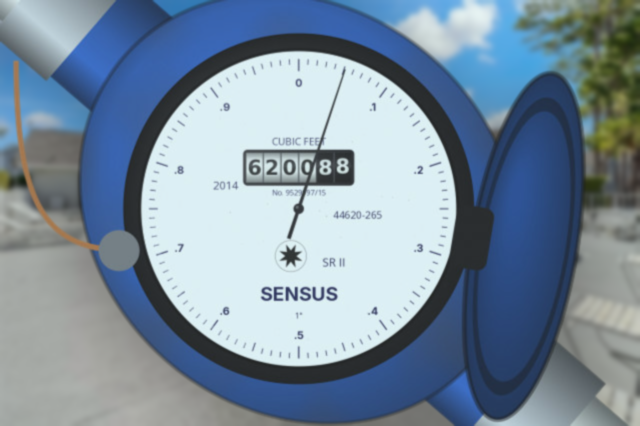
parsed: ft³ 620088.05
